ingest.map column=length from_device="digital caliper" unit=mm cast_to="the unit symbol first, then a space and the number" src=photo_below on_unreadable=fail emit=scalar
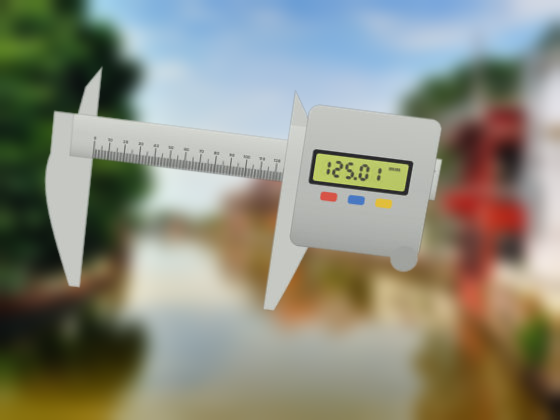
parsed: mm 125.01
